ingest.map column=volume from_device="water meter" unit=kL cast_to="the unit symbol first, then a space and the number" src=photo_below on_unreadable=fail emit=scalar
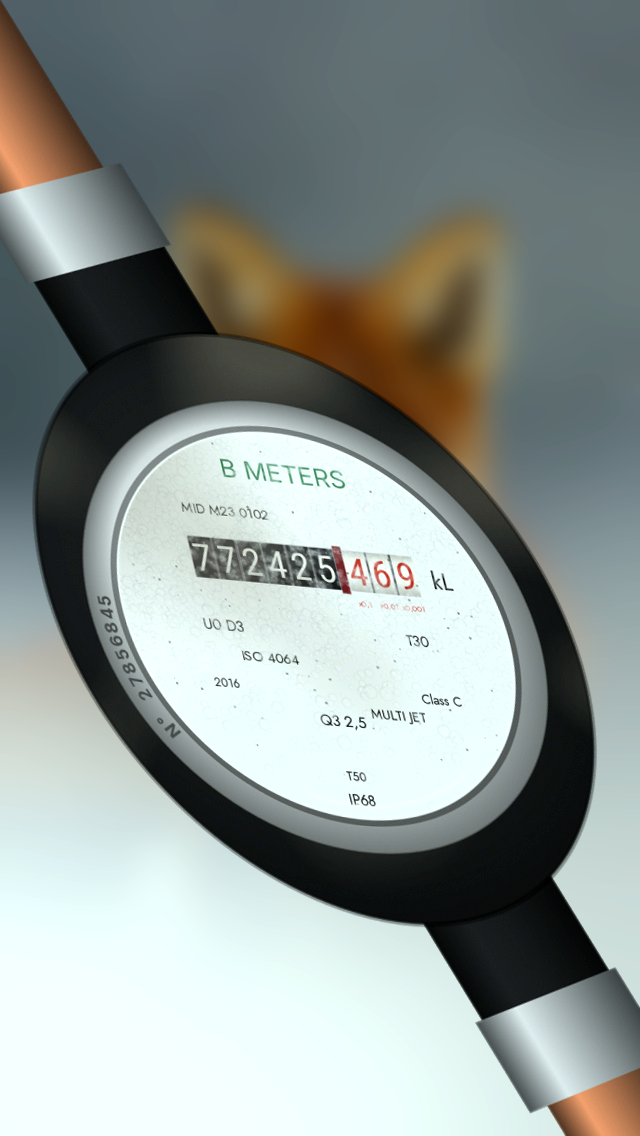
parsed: kL 772425.469
